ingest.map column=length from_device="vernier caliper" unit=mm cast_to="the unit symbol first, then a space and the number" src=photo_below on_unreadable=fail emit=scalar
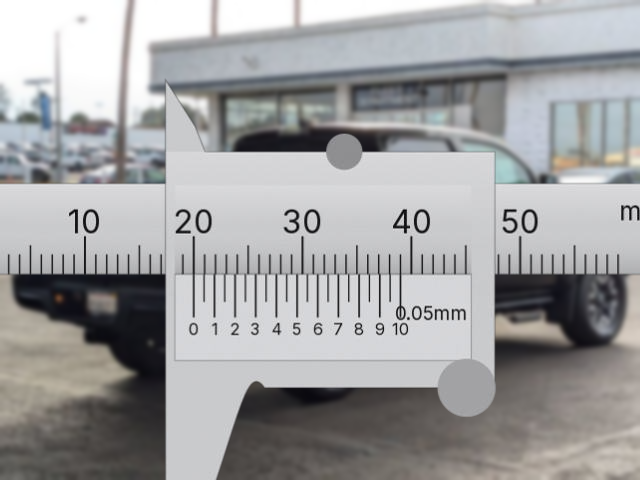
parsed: mm 20.0
